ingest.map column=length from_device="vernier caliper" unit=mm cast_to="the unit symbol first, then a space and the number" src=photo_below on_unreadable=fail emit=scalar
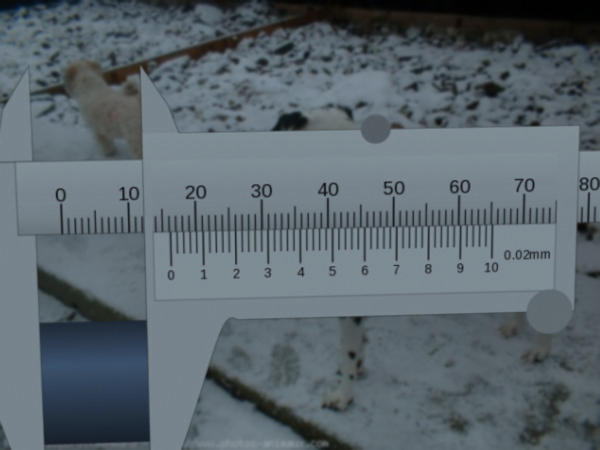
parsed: mm 16.2
